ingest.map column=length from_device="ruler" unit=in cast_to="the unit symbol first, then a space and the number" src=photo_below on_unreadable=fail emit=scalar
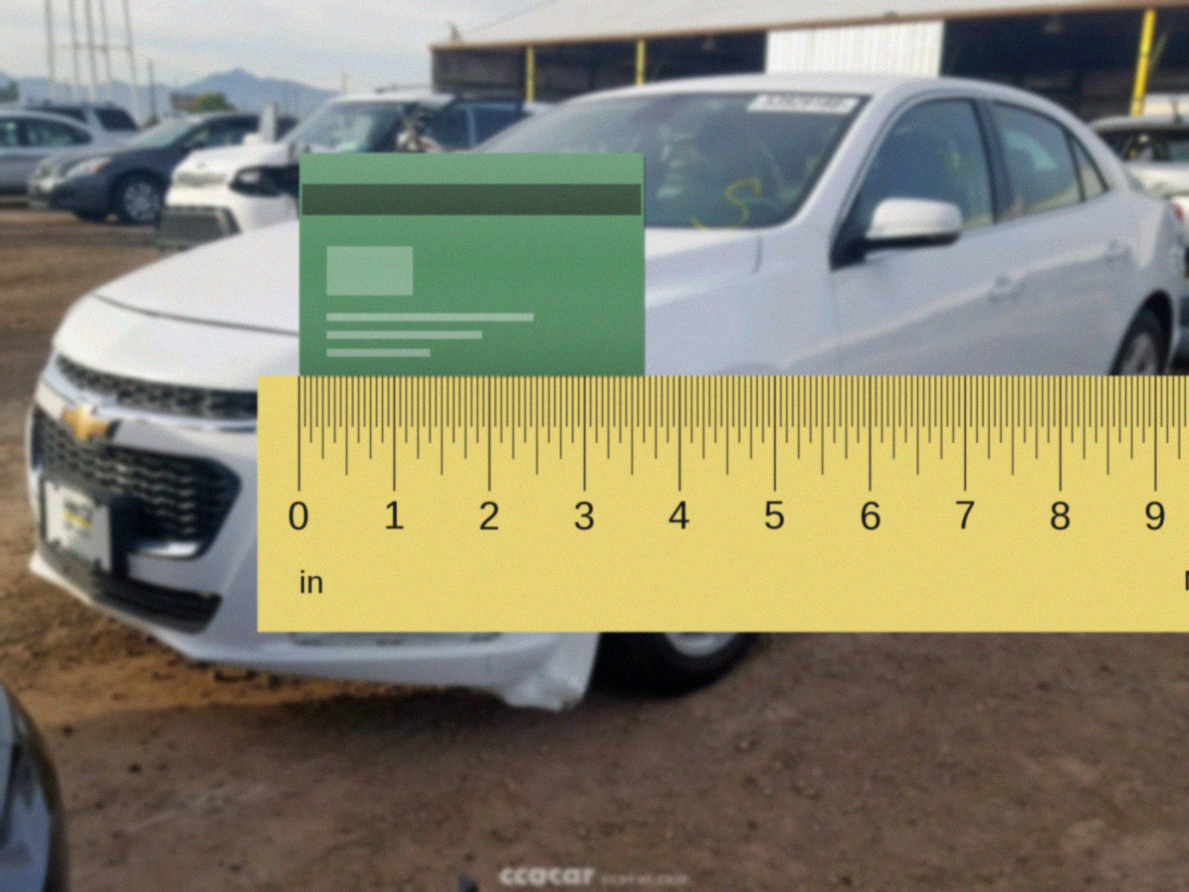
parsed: in 3.625
